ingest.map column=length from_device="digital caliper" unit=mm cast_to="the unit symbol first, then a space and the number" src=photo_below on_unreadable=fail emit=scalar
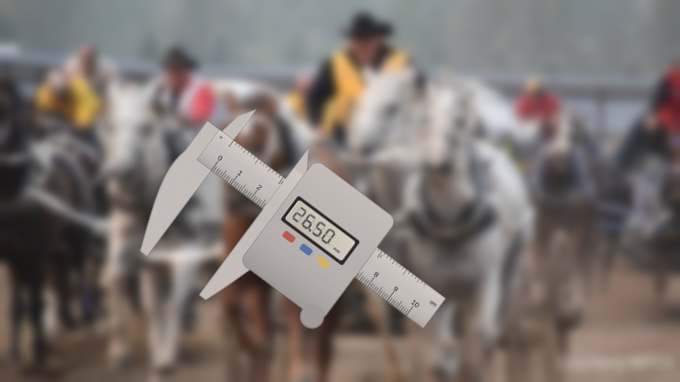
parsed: mm 26.50
